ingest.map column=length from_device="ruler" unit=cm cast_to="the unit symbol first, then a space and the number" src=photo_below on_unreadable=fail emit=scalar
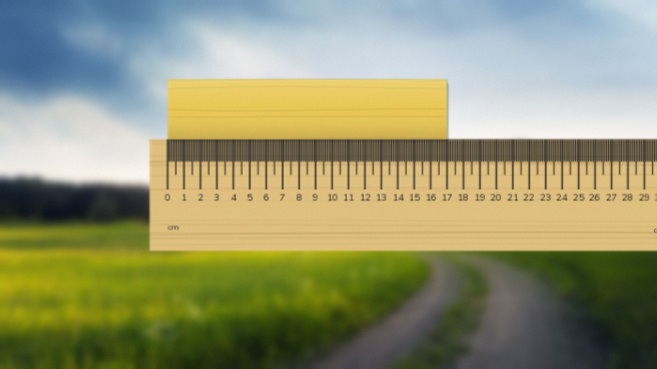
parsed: cm 17
